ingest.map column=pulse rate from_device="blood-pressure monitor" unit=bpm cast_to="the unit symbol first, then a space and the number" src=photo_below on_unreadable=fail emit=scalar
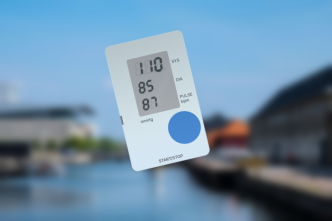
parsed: bpm 87
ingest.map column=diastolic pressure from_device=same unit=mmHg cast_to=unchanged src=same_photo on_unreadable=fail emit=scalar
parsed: mmHg 85
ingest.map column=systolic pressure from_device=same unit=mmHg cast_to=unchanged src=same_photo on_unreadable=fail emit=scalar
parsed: mmHg 110
